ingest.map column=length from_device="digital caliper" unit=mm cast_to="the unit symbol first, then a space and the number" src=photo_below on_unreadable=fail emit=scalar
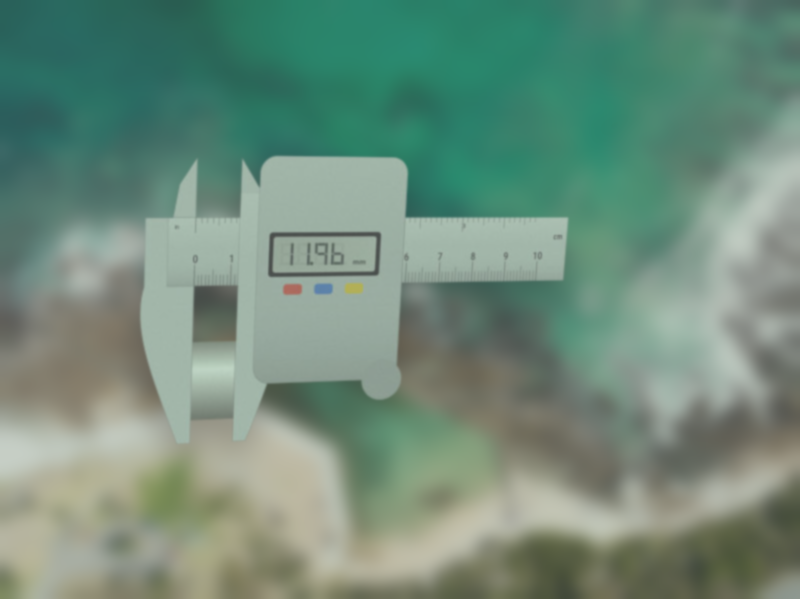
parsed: mm 11.96
